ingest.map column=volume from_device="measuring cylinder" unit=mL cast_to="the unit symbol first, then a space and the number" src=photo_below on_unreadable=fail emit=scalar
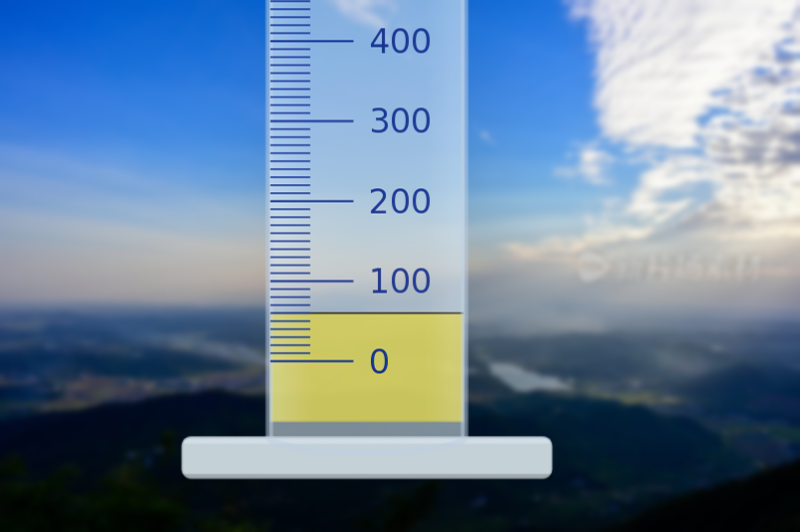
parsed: mL 60
